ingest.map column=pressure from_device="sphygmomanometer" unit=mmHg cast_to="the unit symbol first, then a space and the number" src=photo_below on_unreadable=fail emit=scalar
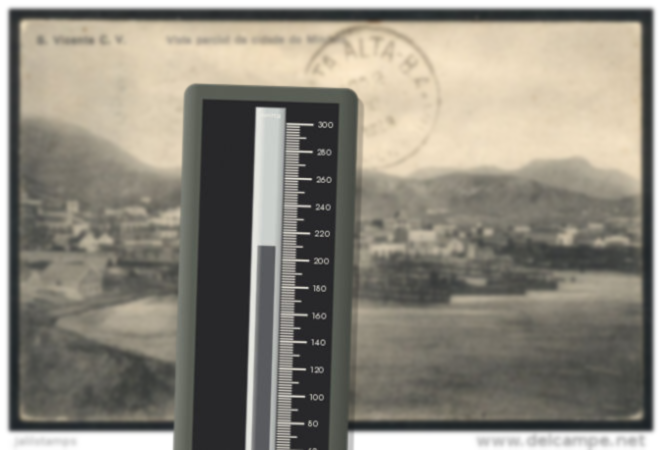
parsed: mmHg 210
